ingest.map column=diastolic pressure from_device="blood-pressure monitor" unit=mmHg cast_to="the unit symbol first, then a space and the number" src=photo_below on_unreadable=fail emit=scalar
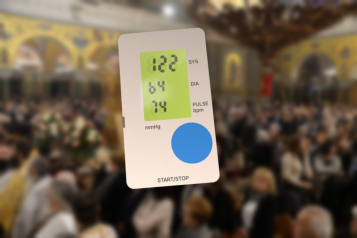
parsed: mmHg 64
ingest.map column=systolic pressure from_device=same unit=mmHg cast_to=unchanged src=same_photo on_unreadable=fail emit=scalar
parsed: mmHg 122
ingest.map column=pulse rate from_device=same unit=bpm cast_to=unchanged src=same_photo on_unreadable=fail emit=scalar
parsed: bpm 74
